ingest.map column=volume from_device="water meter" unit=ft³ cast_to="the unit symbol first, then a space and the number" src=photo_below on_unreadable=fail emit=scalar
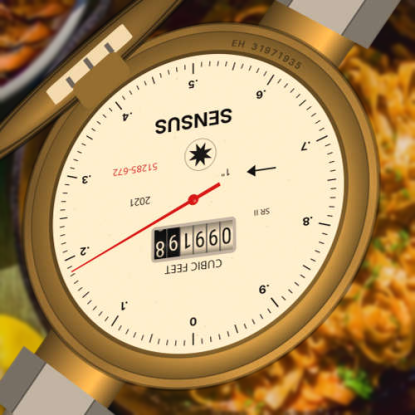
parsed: ft³ 99198.18
